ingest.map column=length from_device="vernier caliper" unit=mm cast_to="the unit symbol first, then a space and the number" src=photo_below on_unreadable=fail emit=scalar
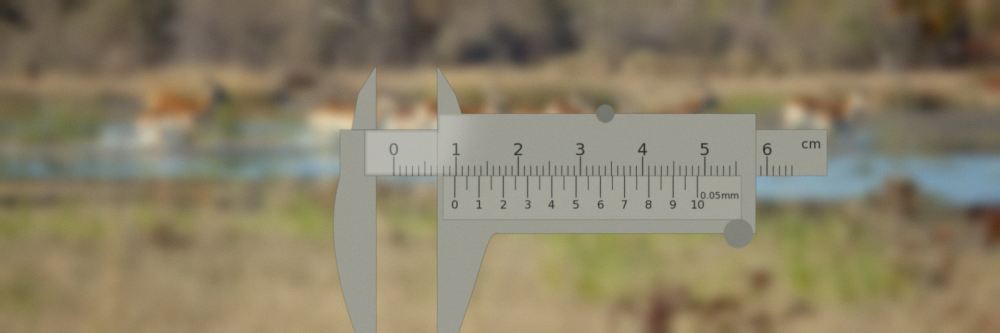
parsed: mm 9.8
